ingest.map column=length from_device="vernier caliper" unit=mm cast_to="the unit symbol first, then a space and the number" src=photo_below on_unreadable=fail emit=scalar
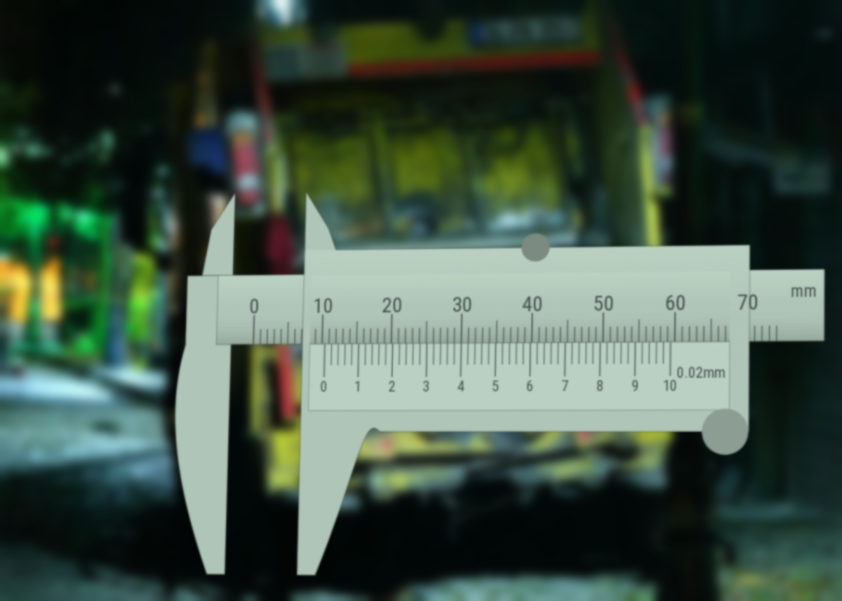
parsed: mm 10.4
